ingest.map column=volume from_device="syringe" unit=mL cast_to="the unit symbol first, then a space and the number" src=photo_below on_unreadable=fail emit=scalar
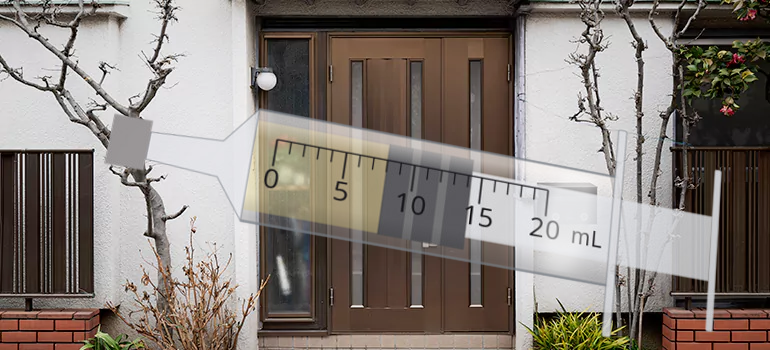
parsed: mL 8
